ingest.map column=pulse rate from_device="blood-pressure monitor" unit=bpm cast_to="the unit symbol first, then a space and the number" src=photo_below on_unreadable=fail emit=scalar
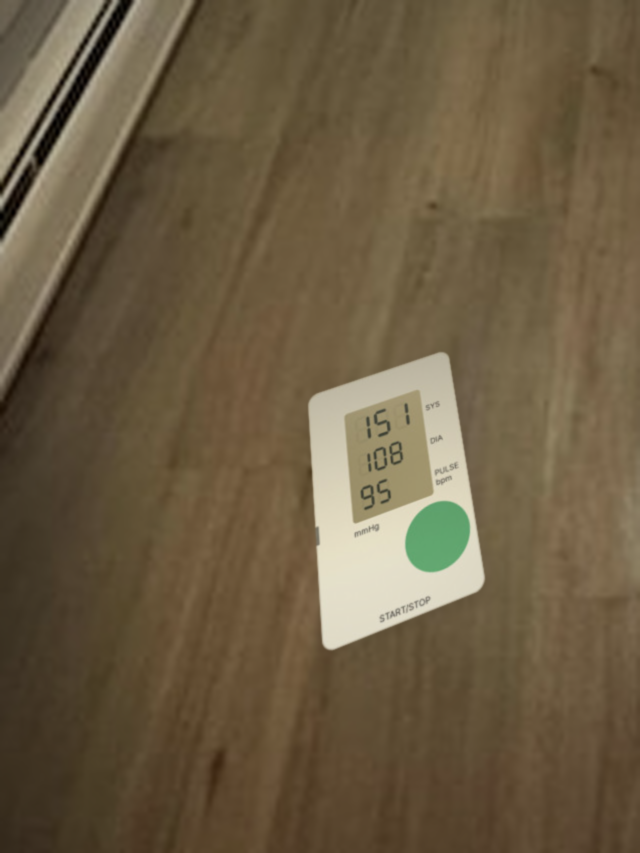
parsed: bpm 95
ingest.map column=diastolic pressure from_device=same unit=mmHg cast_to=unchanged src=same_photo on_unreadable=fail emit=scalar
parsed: mmHg 108
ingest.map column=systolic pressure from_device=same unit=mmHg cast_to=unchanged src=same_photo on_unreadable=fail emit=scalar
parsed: mmHg 151
